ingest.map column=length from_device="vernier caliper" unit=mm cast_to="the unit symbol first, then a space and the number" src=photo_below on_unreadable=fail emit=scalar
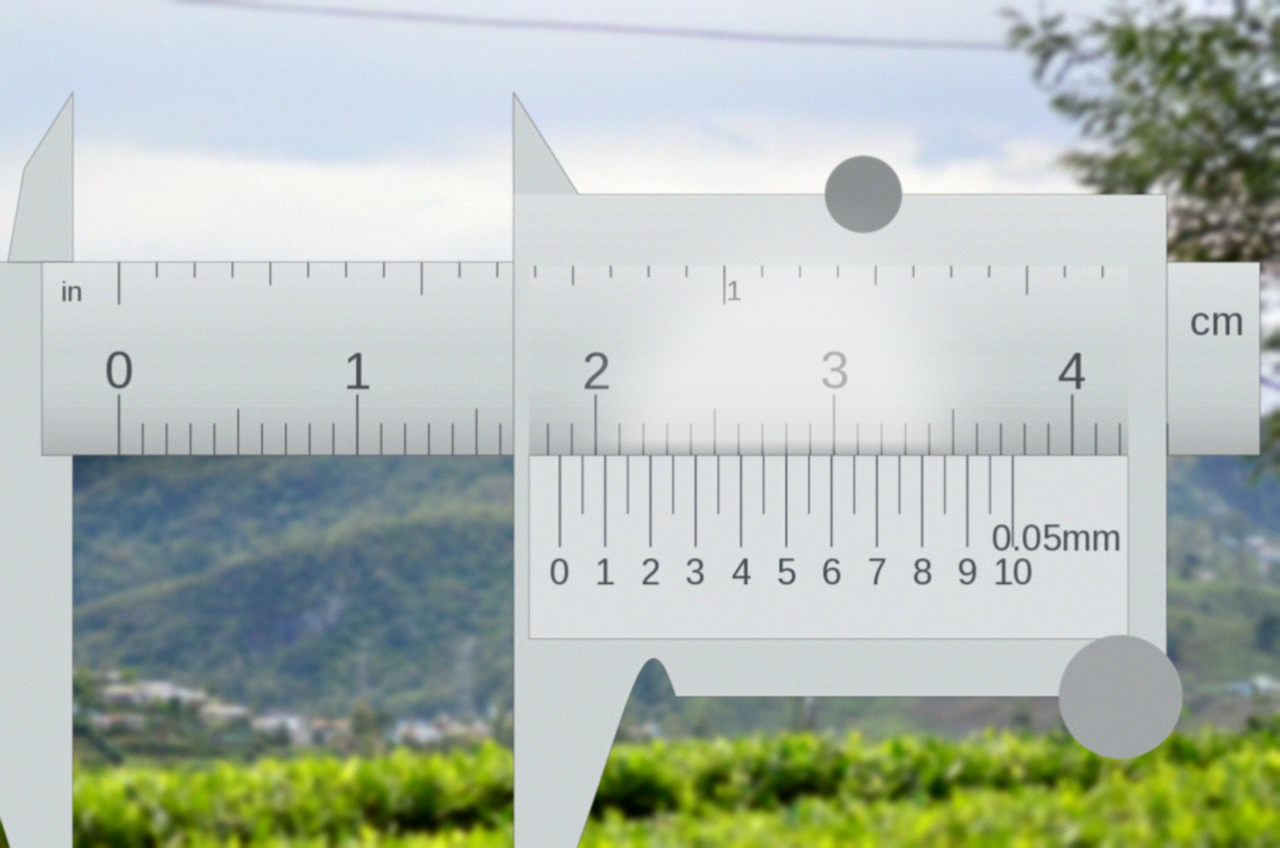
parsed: mm 18.5
